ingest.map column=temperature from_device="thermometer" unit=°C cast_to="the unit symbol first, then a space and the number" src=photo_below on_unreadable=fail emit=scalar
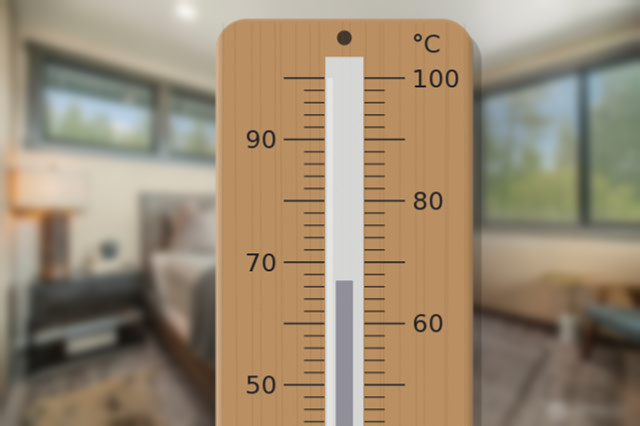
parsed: °C 67
